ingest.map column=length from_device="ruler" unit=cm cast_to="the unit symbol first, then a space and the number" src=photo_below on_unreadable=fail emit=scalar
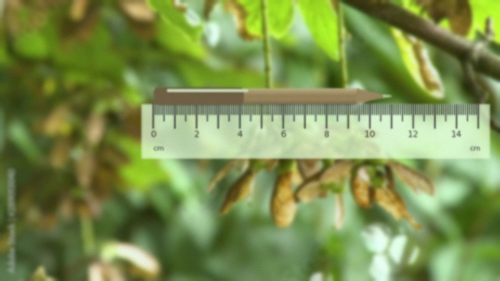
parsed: cm 11
